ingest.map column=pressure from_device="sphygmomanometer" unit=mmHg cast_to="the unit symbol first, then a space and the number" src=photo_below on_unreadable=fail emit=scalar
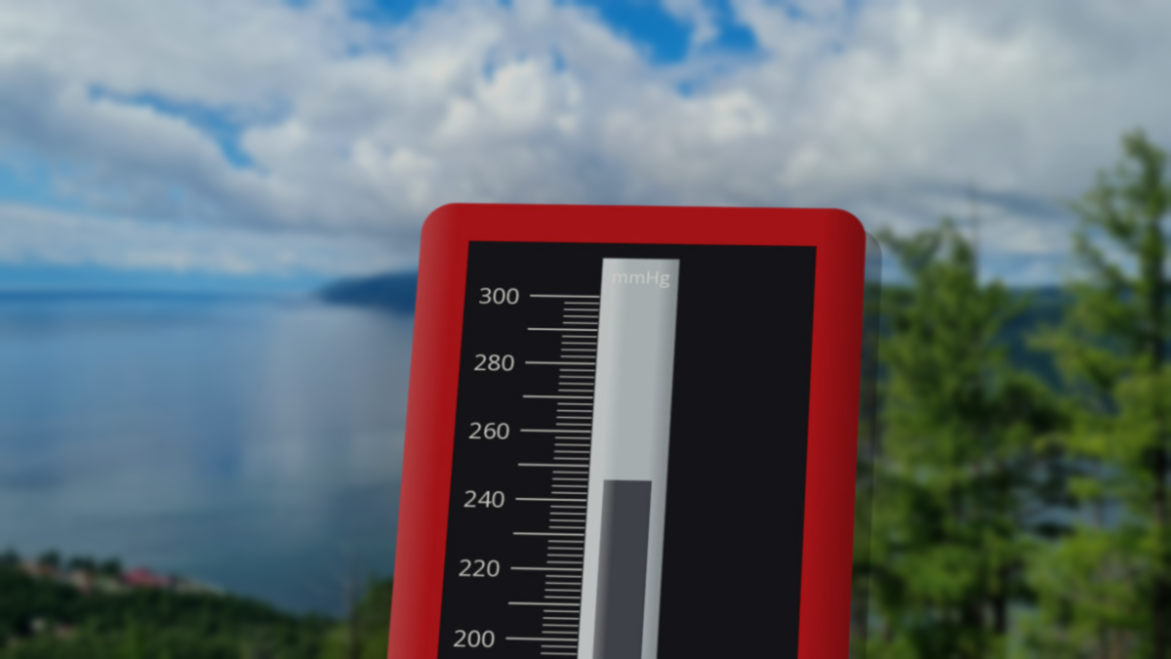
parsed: mmHg 246
